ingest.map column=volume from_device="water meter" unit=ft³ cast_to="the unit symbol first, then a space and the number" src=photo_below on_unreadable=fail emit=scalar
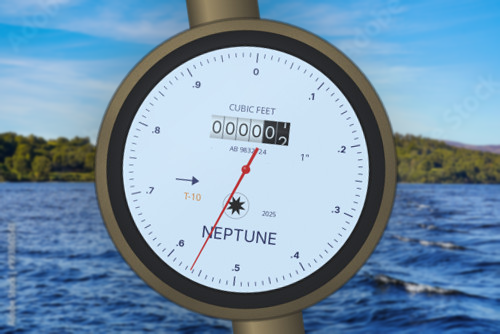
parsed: ft³ 1.56
